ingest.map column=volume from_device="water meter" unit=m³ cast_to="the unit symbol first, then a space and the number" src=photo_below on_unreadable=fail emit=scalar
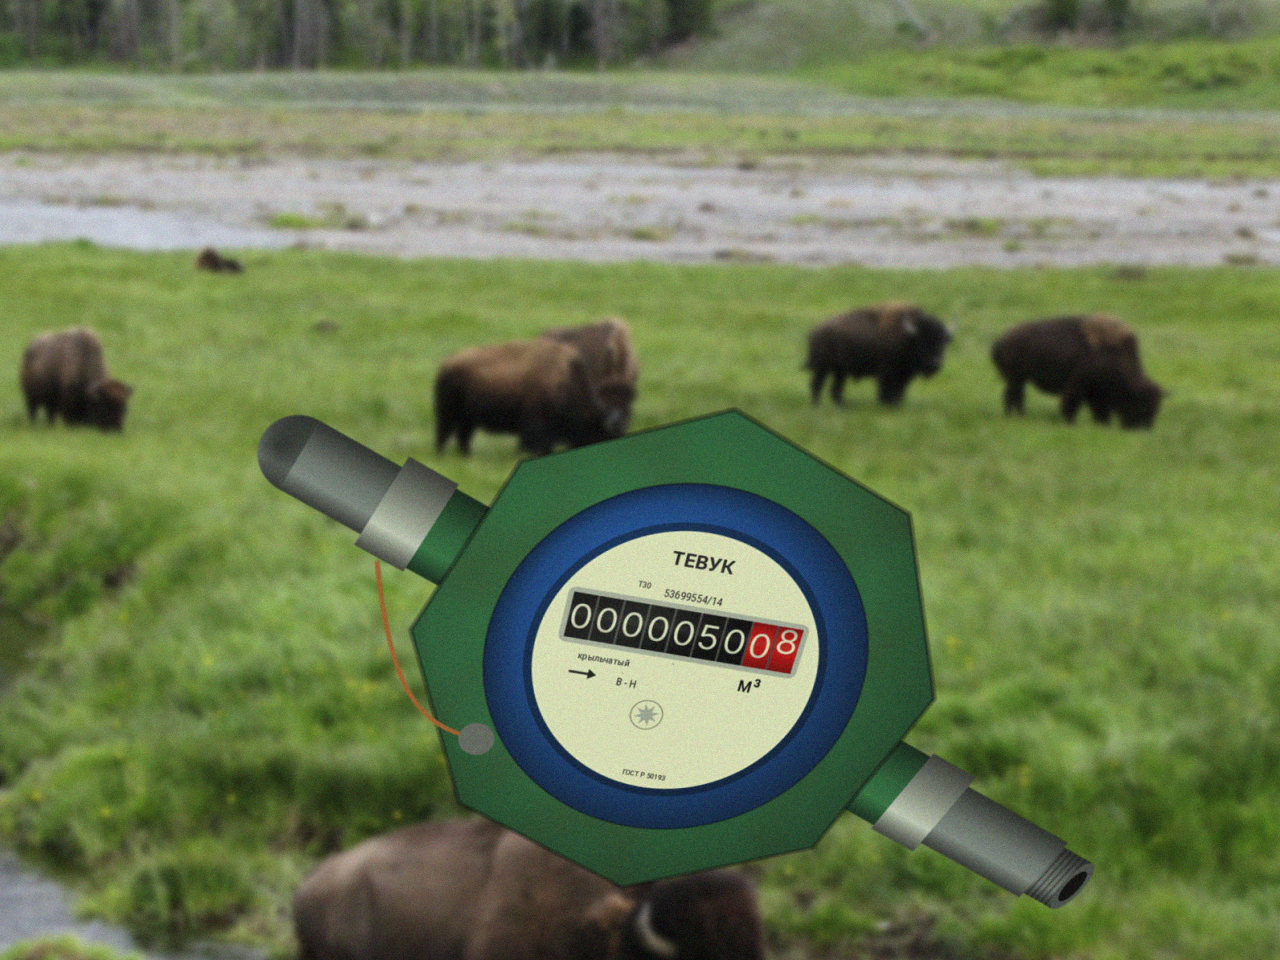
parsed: m³ 50.08
